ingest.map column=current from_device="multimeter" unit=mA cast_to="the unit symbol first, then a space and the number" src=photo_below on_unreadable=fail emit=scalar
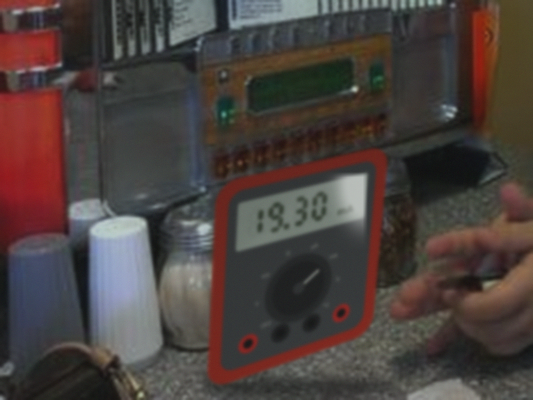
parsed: mA 19.30
